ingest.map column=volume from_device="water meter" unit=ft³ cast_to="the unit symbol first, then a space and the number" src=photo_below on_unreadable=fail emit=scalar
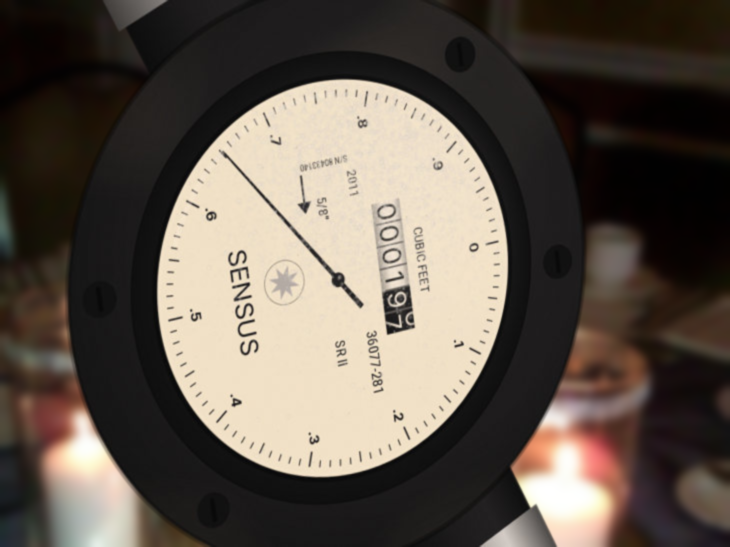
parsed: ft³ 196.65
